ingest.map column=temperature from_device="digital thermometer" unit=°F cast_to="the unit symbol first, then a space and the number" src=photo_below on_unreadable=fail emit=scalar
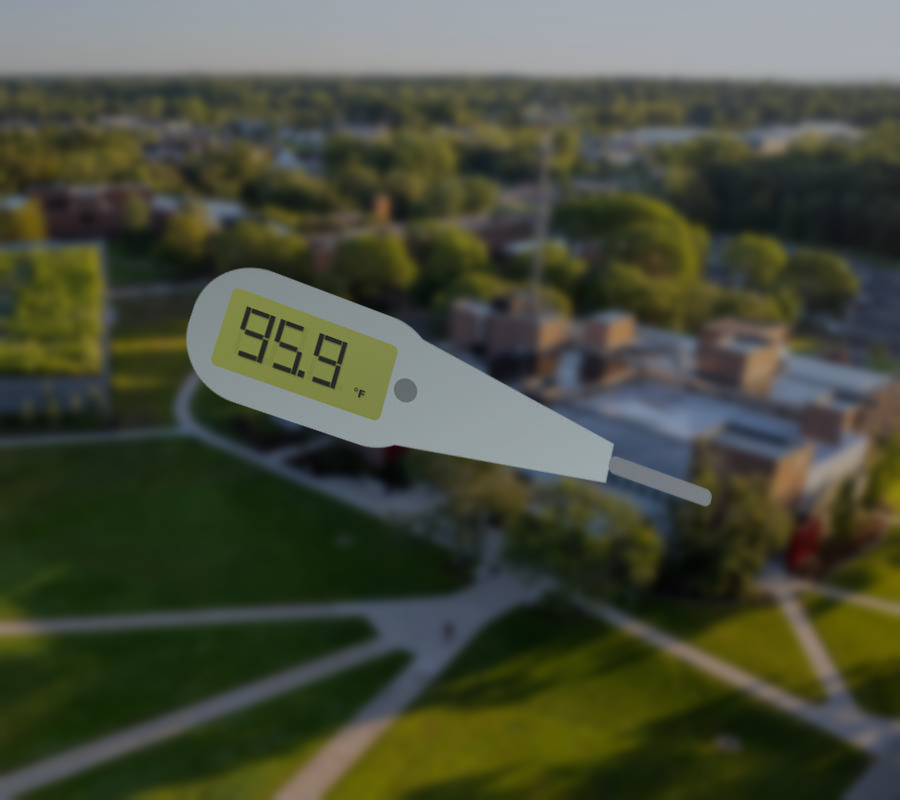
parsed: °F 95.9
